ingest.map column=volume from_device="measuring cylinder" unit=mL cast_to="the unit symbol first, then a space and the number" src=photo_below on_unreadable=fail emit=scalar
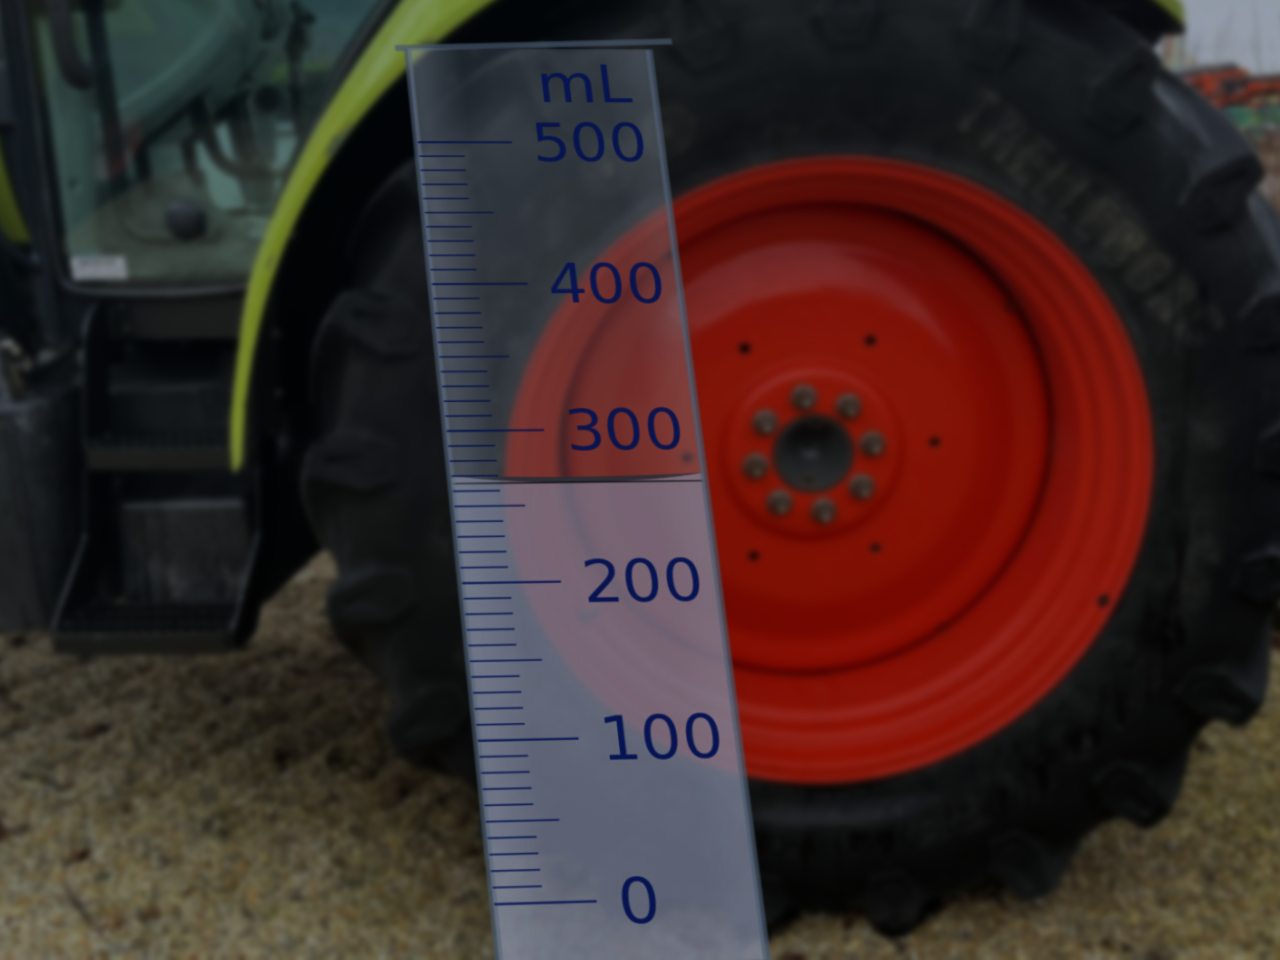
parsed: mL 265
